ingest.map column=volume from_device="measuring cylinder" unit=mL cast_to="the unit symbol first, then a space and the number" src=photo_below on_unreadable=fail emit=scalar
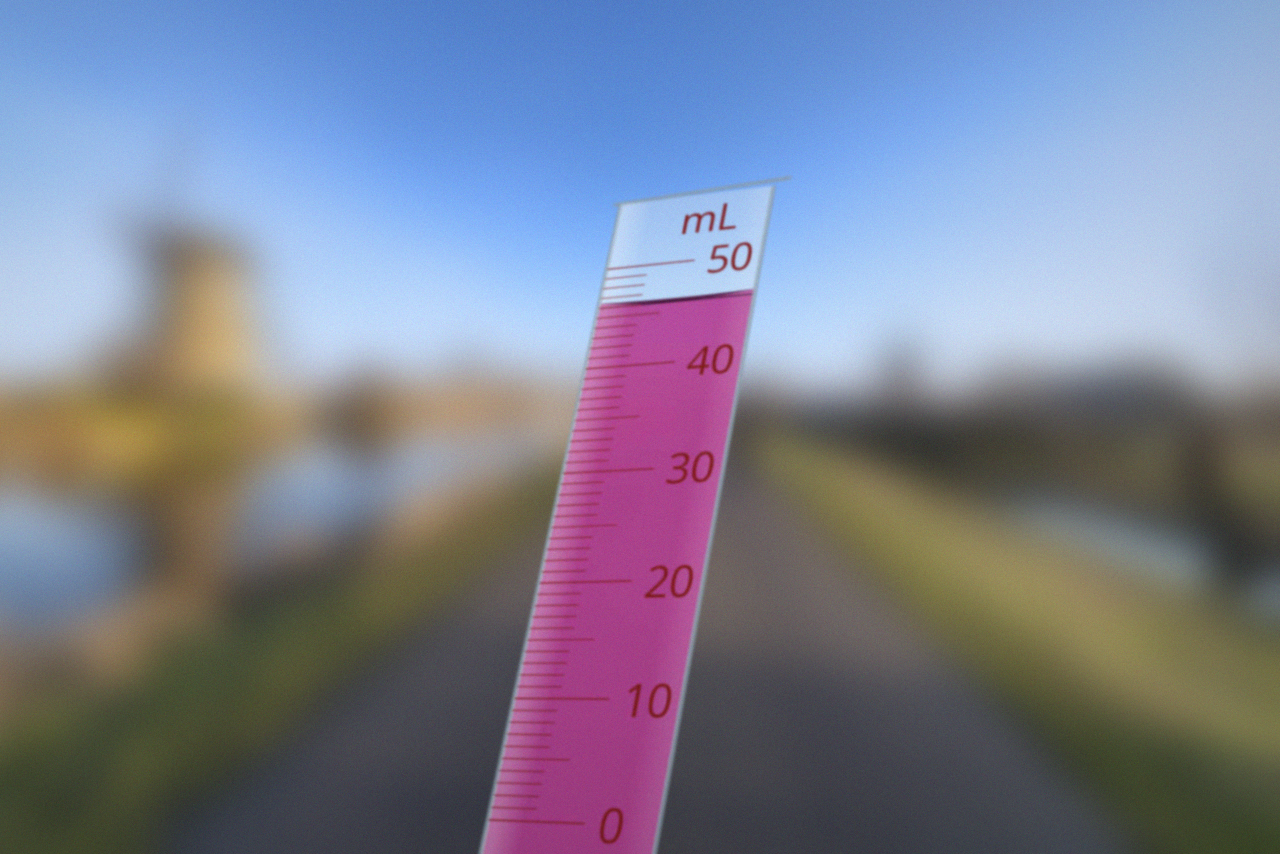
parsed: mL 46
